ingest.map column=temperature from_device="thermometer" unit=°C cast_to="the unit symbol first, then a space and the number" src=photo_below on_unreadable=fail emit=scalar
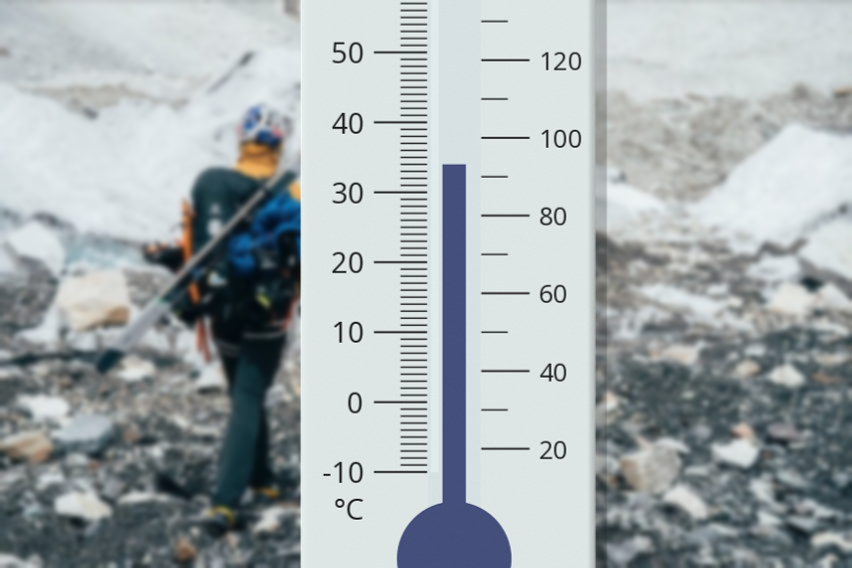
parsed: °C 34
